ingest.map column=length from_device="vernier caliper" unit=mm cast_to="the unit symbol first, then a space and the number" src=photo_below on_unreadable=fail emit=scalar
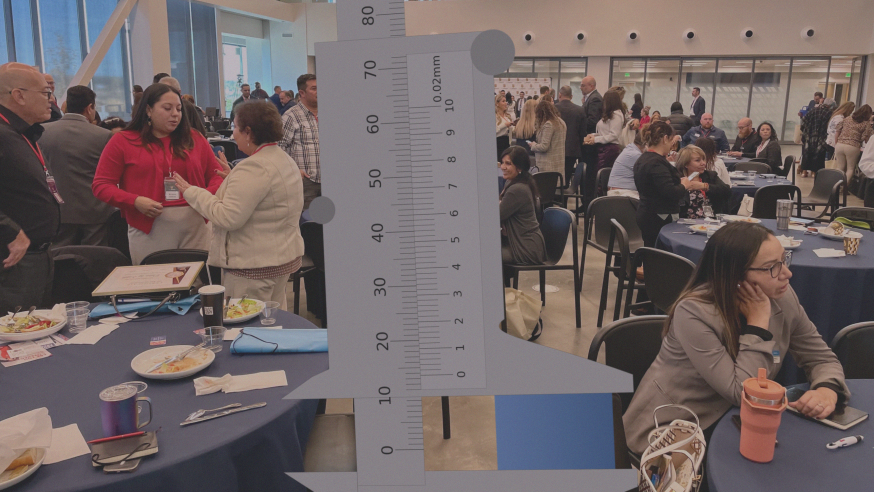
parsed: mm 13.6
